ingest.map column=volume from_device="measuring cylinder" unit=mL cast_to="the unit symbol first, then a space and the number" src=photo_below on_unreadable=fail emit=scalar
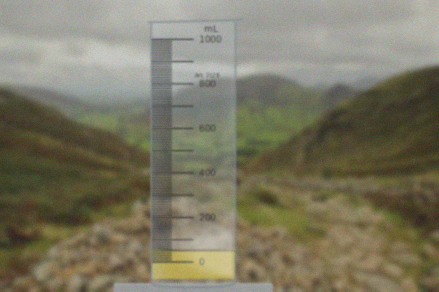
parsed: mL 50
